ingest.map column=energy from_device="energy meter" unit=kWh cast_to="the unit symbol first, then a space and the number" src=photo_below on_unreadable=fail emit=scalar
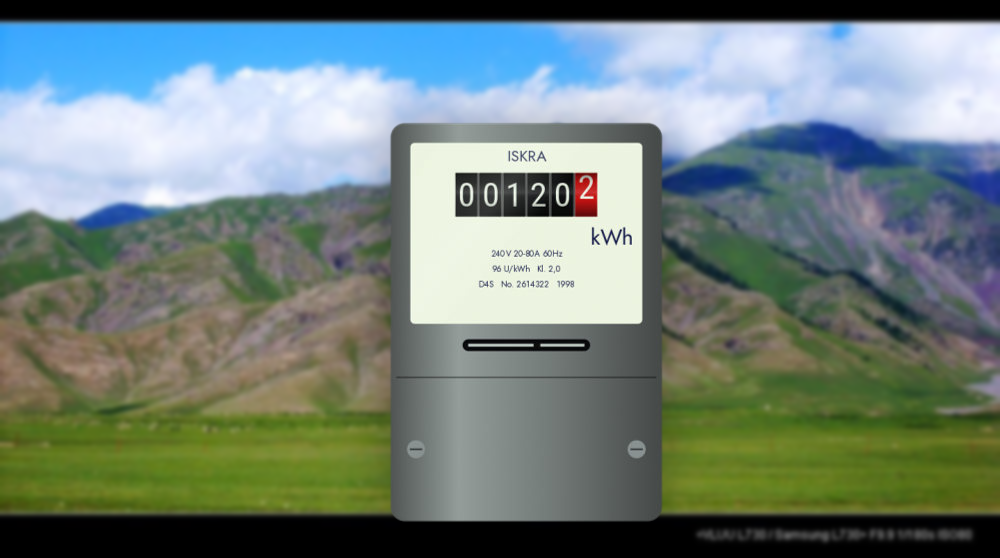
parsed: kWh 120.2
